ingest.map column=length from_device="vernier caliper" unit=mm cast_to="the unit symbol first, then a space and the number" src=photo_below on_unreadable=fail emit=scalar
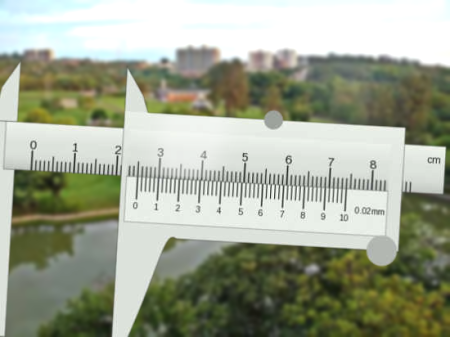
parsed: mm 25.0
